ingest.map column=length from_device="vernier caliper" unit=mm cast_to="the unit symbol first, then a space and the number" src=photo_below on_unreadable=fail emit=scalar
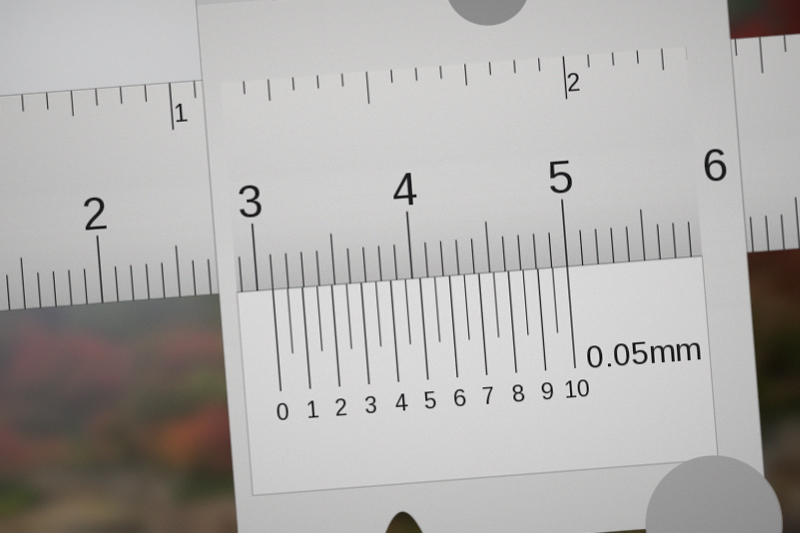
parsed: mm 31.0
